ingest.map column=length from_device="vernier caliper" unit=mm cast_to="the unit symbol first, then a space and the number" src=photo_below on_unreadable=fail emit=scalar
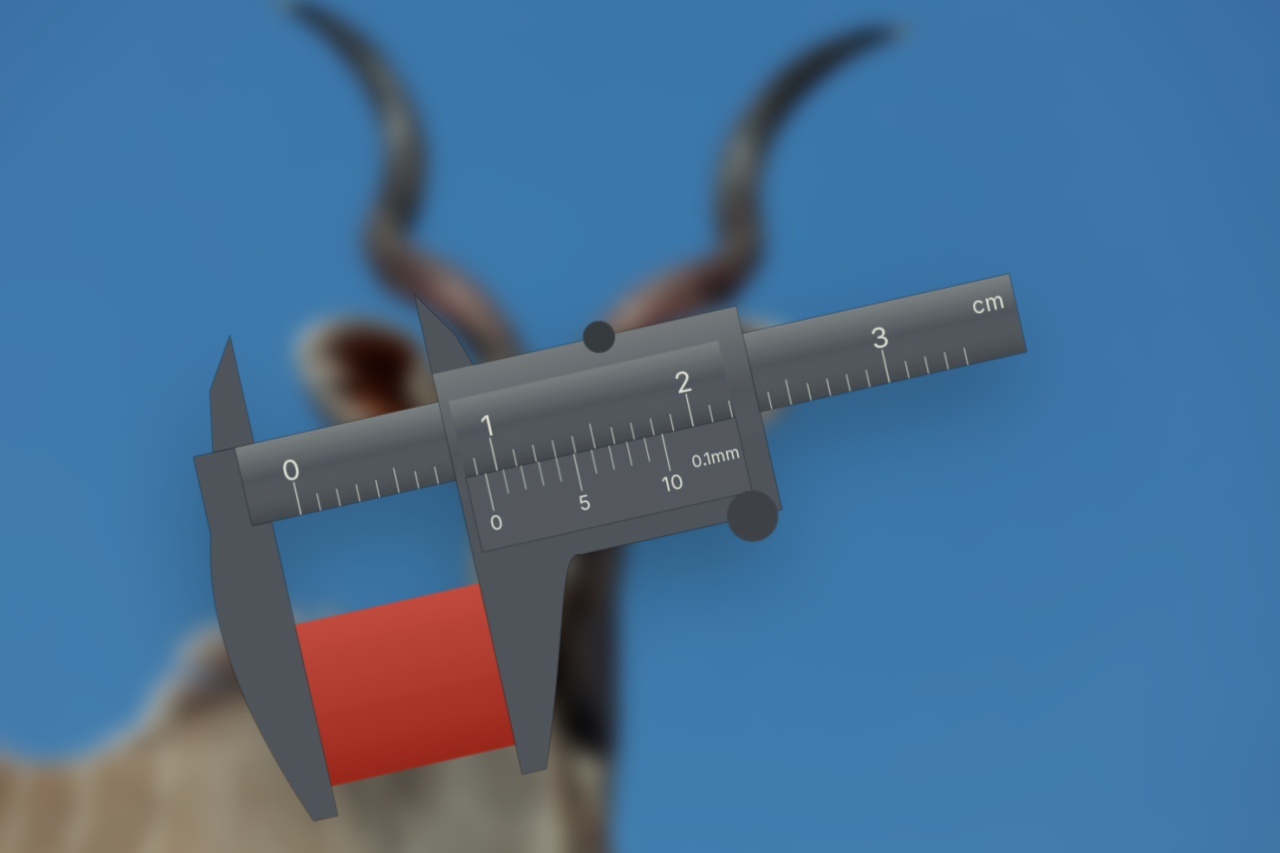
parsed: mm 9.4
